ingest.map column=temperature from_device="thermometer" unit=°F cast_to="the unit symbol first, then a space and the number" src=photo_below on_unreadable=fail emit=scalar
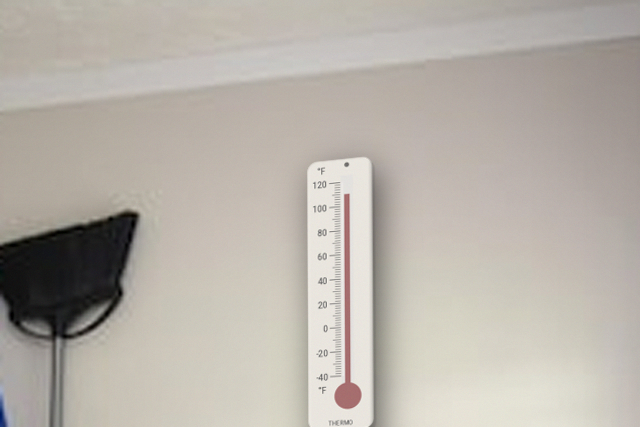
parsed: °F 110
